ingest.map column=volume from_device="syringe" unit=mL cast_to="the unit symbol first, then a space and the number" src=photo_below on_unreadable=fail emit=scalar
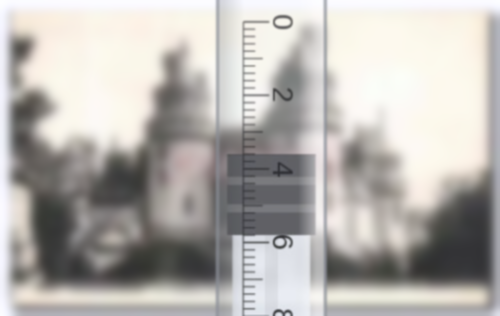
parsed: mL 3.6
